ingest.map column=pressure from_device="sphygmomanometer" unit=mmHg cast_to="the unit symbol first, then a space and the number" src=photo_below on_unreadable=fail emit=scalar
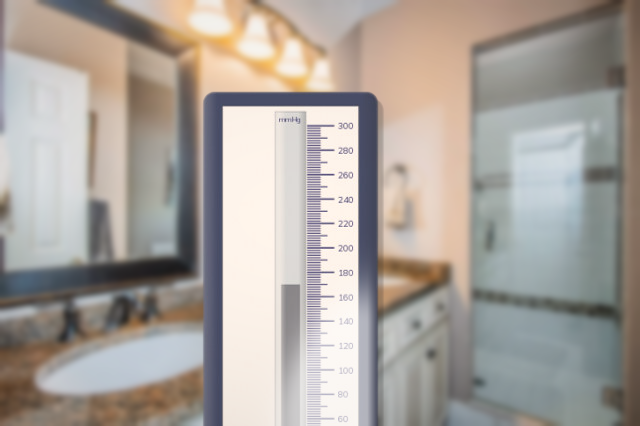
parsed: mmHg 170
